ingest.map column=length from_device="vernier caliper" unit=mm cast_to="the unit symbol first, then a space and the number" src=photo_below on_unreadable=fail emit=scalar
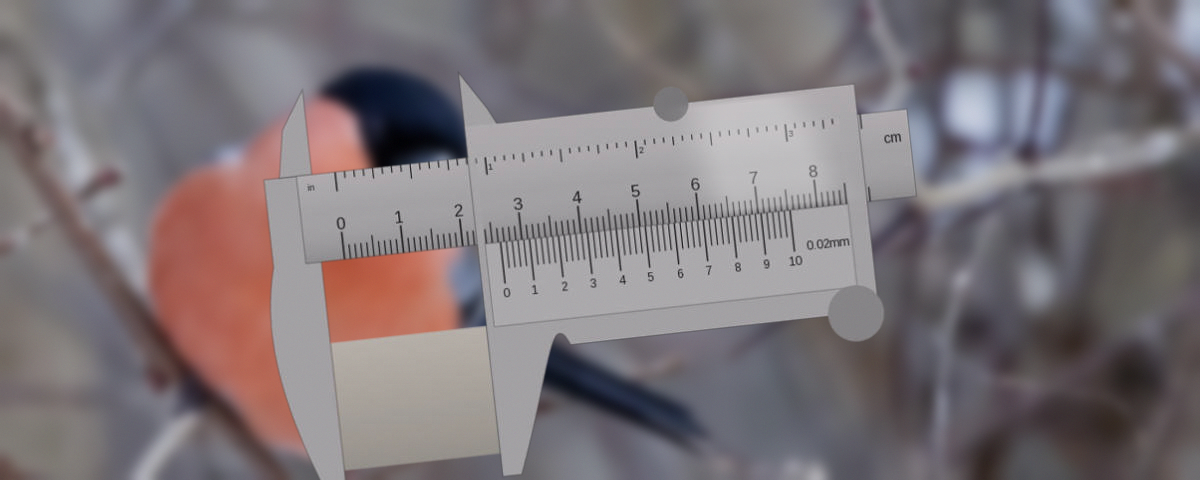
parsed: mm 26.4
